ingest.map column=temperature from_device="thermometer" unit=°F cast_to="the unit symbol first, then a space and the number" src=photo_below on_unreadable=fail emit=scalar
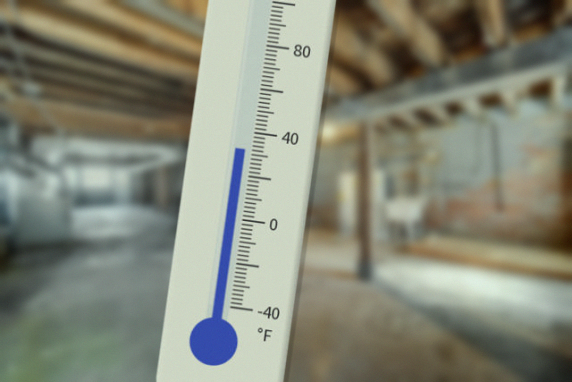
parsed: °F 32
